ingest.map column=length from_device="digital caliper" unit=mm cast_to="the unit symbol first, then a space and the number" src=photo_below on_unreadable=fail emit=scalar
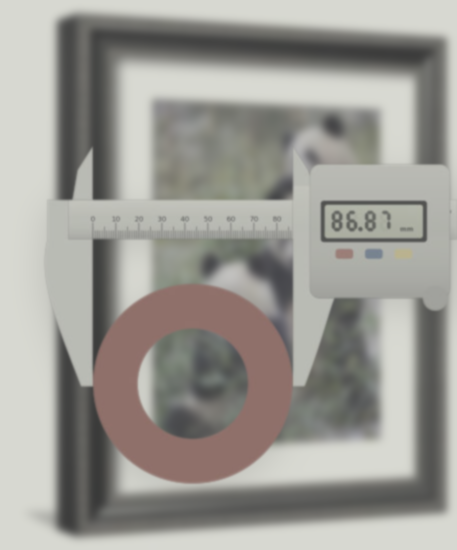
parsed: mm 86.87
